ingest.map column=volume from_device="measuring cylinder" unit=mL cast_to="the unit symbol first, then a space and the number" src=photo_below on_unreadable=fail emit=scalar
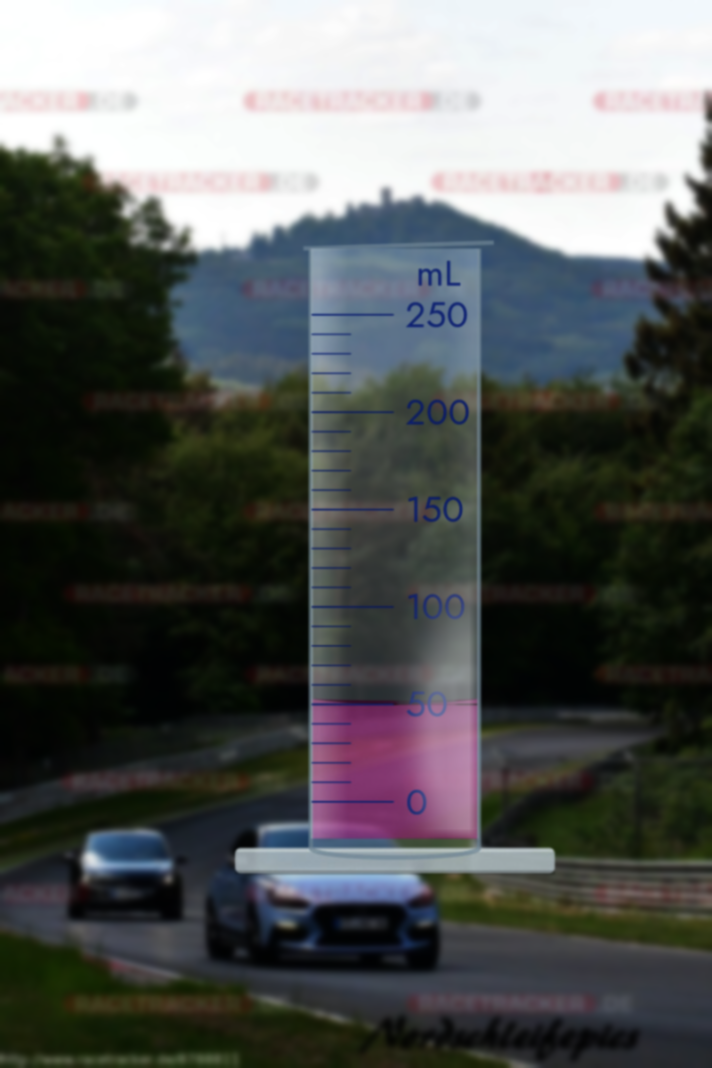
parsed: mL 50
